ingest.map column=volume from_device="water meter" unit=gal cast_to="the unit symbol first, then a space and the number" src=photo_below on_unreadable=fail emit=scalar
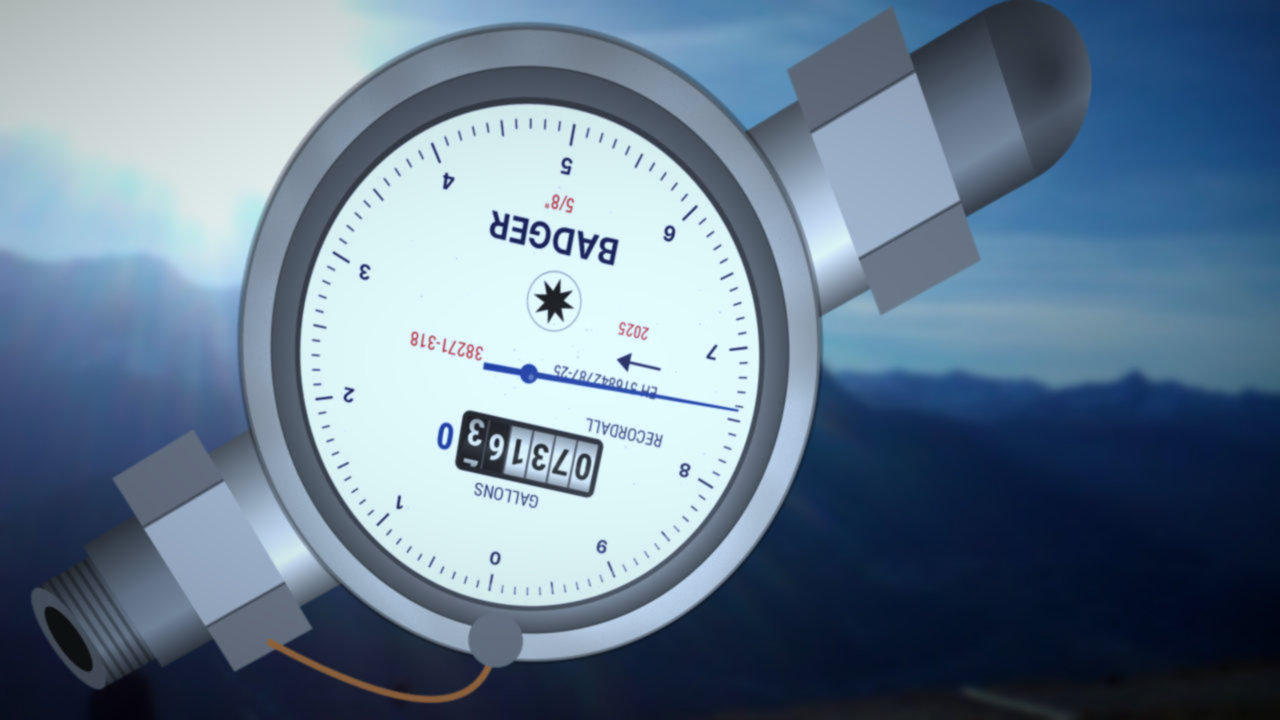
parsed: gal 731627.4
